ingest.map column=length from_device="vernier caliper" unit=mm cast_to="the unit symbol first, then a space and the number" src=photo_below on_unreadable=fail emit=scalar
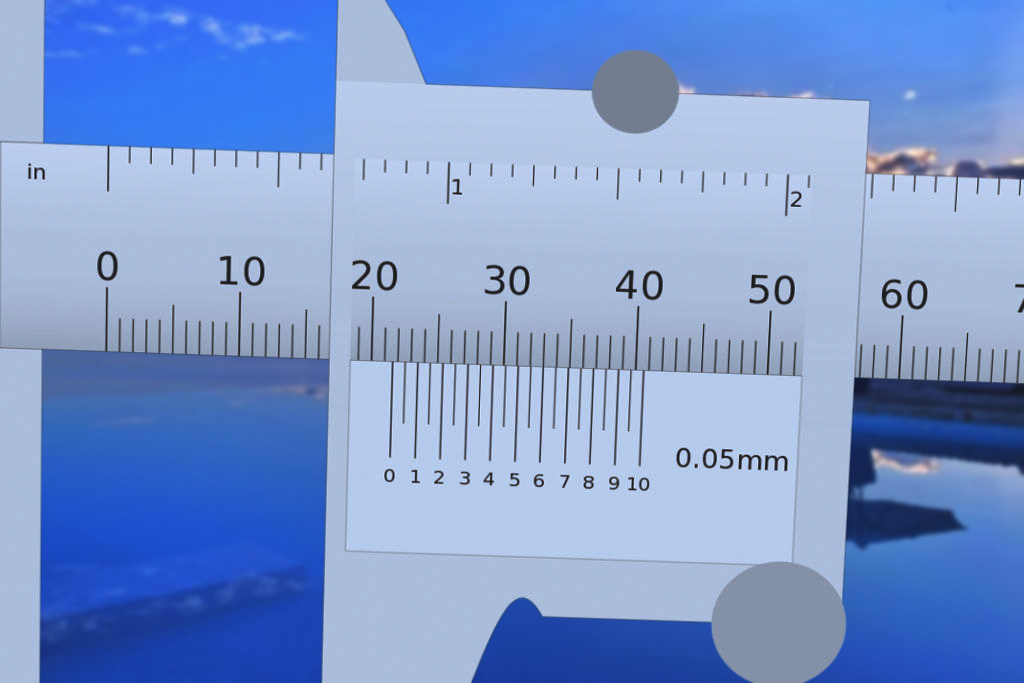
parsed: mm 21.6
